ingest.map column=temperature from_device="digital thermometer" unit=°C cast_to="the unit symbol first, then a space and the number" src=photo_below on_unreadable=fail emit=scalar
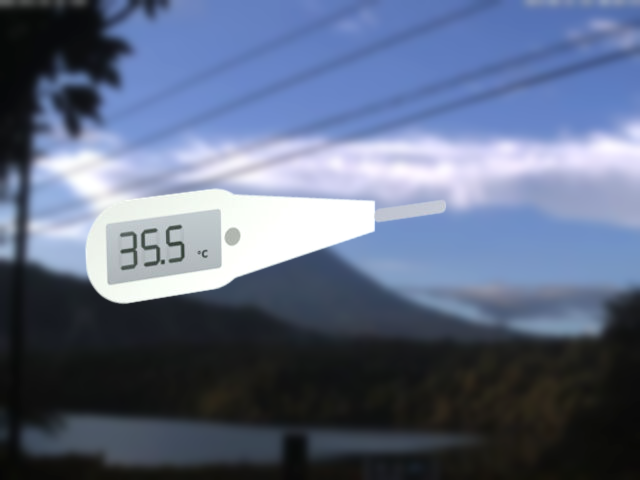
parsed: °C 35.5
